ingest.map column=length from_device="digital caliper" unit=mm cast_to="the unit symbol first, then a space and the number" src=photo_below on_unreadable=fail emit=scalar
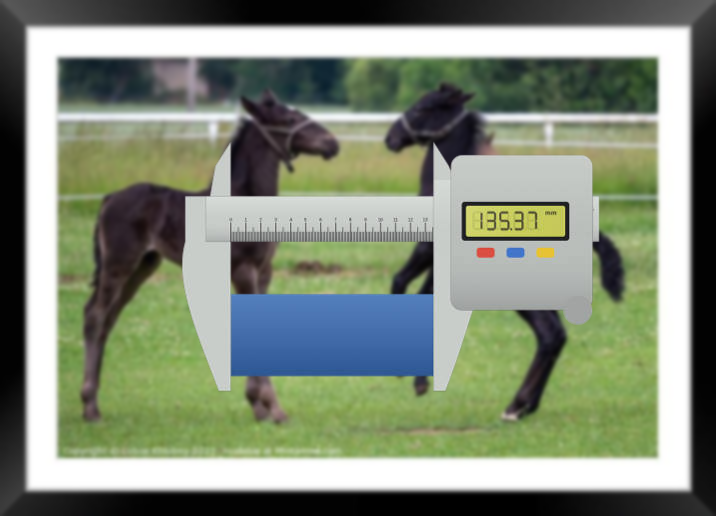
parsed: mm 135.37
